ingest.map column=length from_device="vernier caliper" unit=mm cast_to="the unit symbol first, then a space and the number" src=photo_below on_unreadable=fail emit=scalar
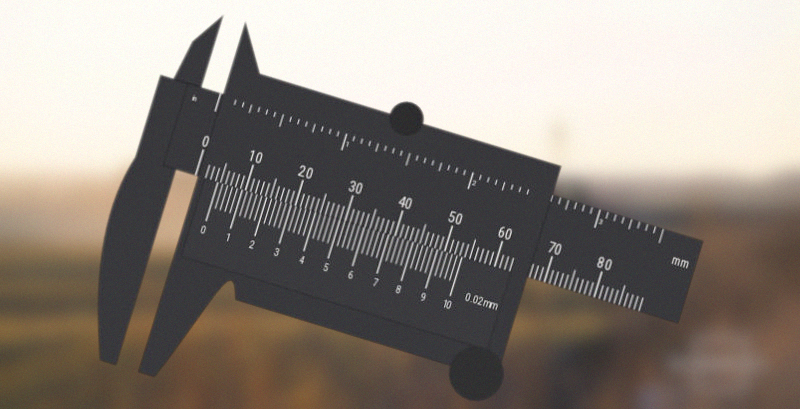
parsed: mm 4.5
